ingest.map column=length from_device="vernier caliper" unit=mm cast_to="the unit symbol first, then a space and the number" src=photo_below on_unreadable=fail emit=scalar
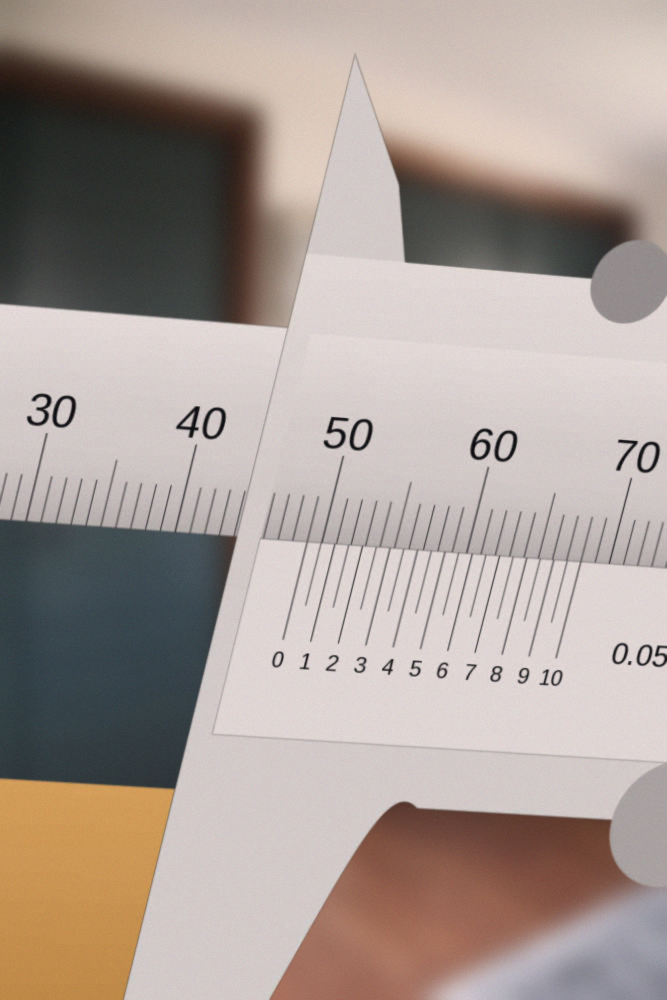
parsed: mm 49.0
